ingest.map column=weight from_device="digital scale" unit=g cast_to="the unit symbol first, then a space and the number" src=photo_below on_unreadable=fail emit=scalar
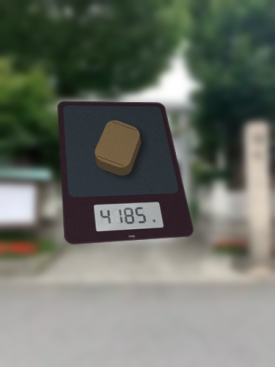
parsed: g 4185
